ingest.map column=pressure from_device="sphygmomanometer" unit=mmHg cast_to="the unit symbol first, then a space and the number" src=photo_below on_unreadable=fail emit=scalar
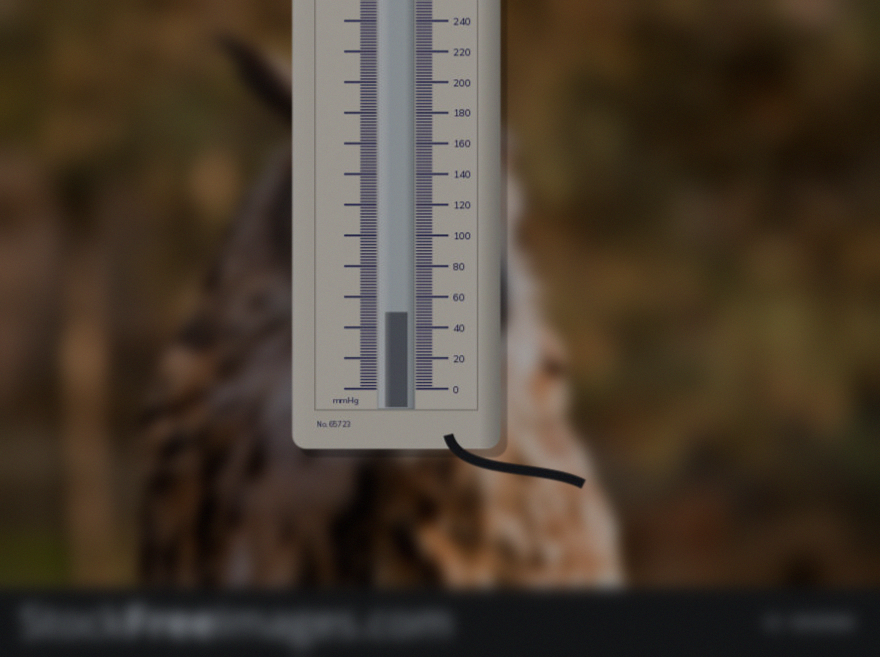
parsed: mmHg 50
